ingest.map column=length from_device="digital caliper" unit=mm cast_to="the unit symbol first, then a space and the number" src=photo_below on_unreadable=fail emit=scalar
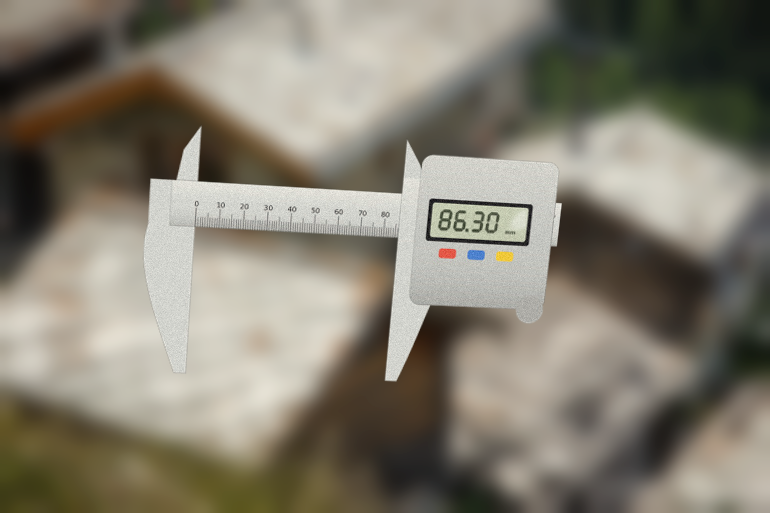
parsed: mm 86.30
